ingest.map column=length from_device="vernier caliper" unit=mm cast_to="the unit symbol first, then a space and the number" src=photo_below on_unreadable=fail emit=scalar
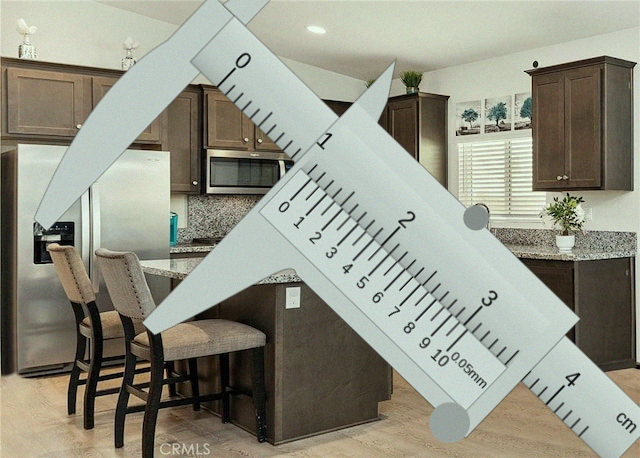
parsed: mm 11.5
